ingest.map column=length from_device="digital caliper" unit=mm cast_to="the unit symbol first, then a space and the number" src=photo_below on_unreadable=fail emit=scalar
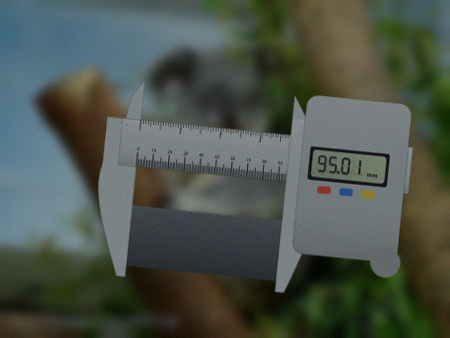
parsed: mm 95.01
